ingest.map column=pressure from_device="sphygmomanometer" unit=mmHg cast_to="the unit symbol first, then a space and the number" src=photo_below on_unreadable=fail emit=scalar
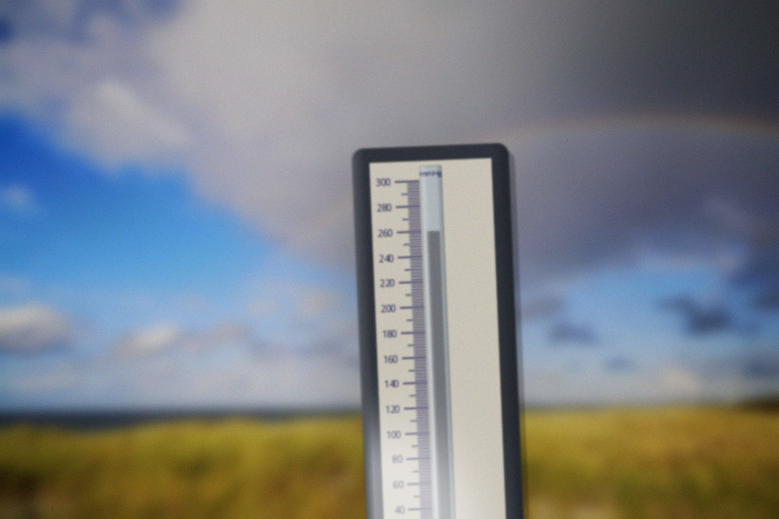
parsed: mmHg 260
